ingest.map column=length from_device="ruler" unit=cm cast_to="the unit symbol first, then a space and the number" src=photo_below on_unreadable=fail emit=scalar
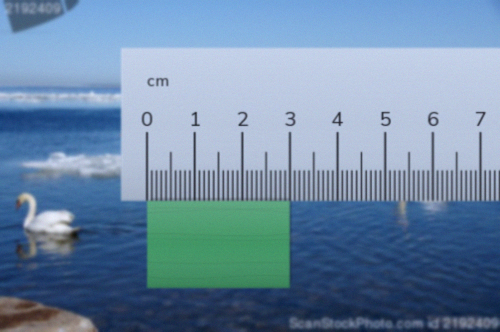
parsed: cm 3
